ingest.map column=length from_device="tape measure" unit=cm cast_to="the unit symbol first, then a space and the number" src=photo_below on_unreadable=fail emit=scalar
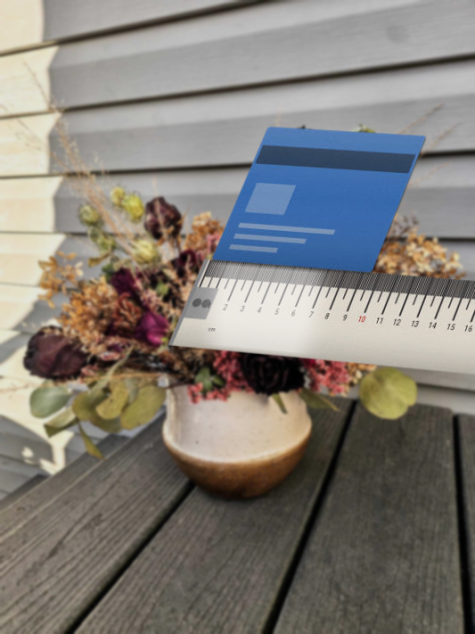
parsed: cm 9.5
